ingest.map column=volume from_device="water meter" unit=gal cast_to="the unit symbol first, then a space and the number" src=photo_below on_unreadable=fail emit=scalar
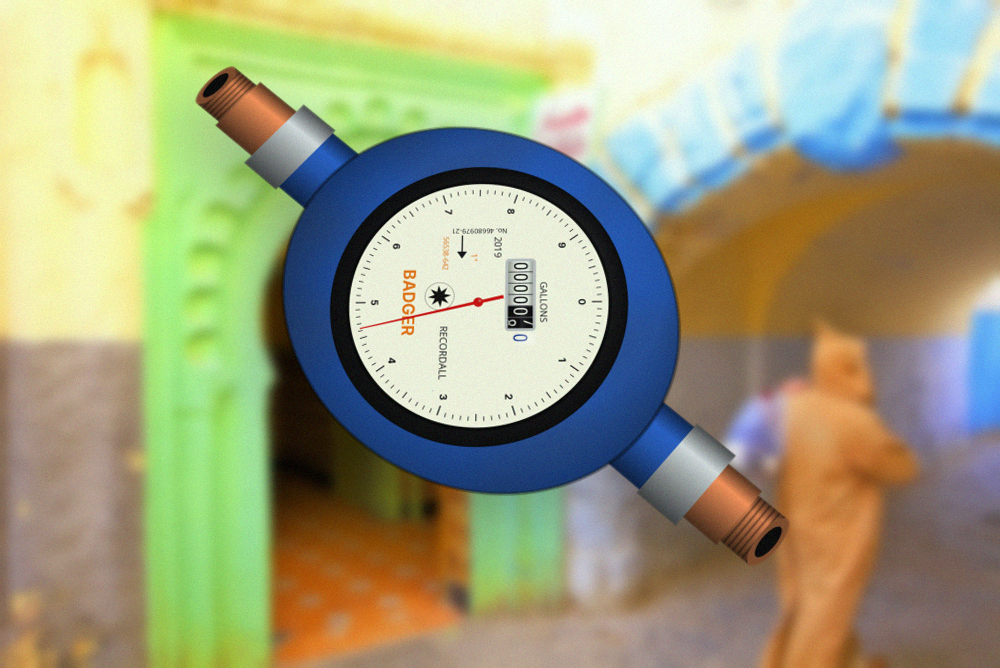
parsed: gal 74.6
